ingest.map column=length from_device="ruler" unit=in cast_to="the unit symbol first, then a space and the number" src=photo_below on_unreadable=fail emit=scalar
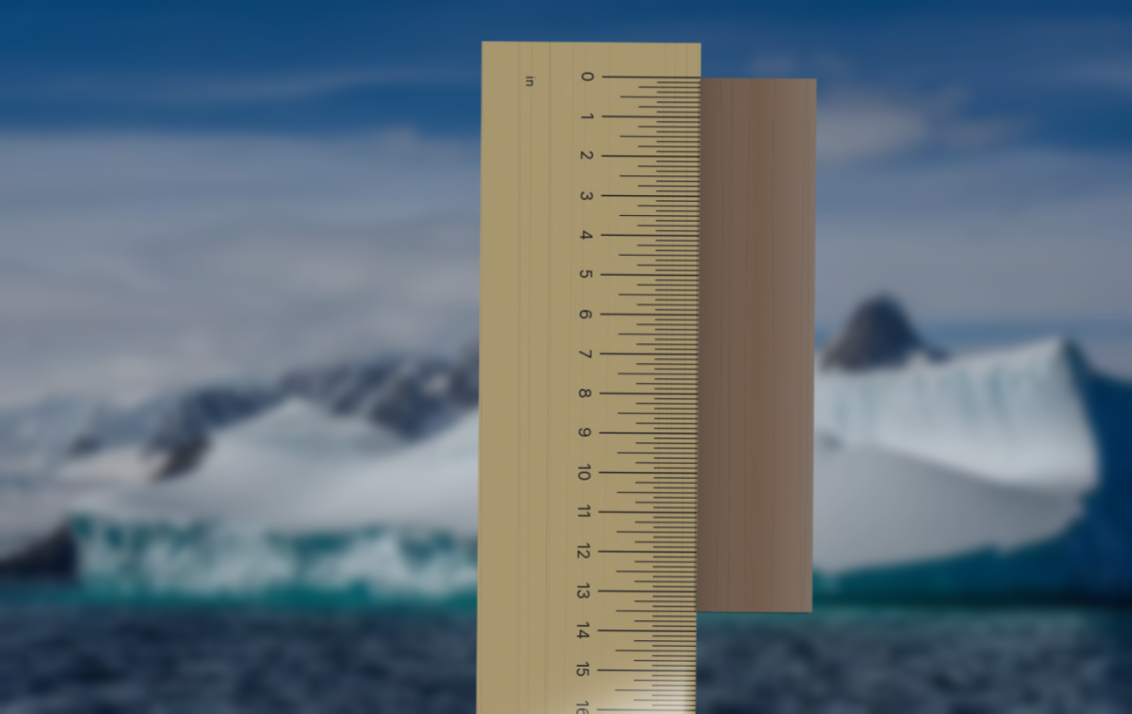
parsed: in 13.5
